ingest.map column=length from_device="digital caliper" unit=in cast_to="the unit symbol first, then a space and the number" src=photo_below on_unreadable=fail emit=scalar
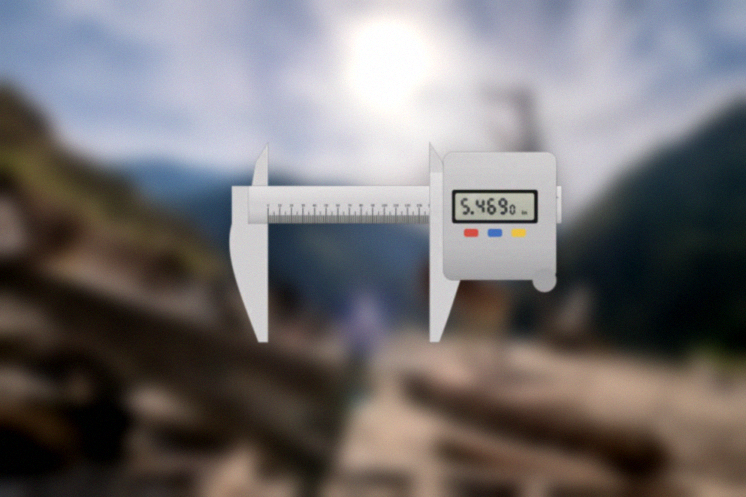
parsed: in 5.4690
